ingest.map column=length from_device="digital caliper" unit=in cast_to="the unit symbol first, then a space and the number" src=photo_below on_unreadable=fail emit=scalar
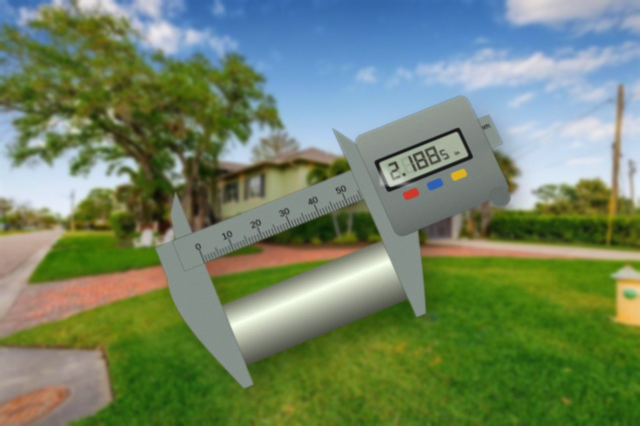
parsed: in 2.1885
